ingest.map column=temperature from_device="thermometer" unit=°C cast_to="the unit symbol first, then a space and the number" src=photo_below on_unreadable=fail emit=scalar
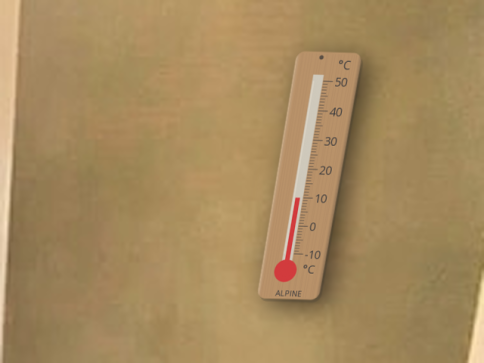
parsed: °C 10
